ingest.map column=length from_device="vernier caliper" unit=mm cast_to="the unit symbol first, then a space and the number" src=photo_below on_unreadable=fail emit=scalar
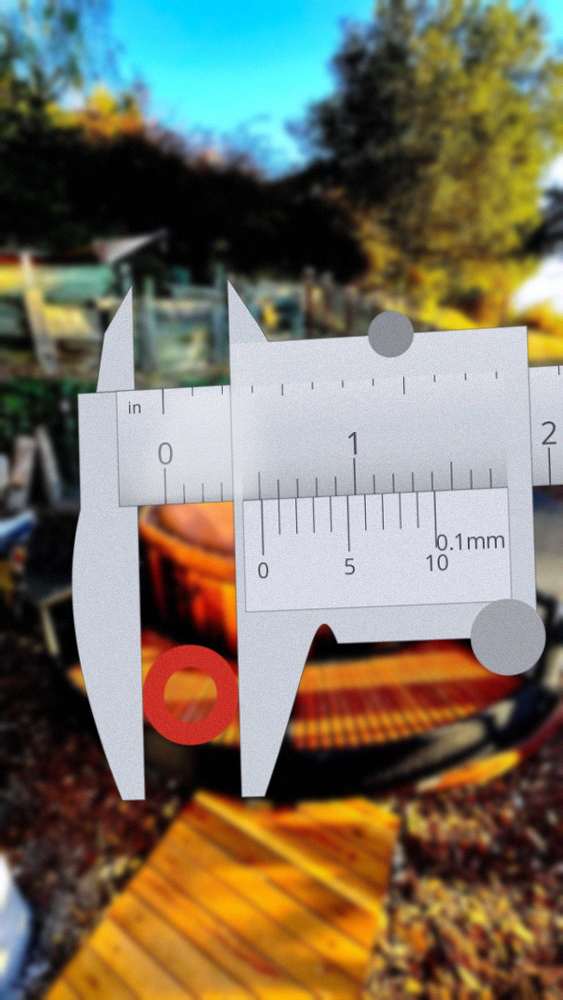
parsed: mm 5.1
